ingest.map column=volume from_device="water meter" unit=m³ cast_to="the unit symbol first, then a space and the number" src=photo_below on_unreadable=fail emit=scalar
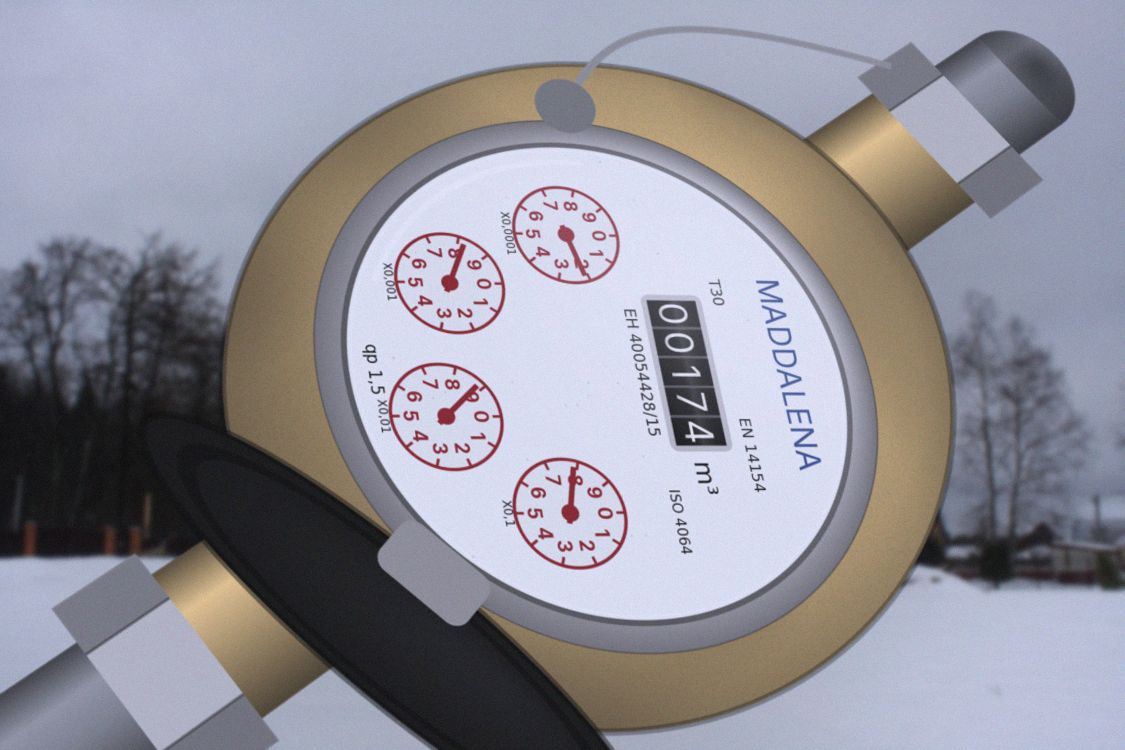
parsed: m³ 174.7882
